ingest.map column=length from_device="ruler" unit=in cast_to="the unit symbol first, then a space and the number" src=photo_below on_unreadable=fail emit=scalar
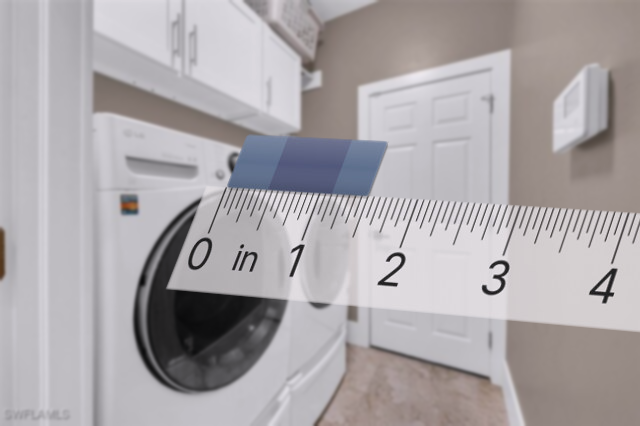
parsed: in 1.5
